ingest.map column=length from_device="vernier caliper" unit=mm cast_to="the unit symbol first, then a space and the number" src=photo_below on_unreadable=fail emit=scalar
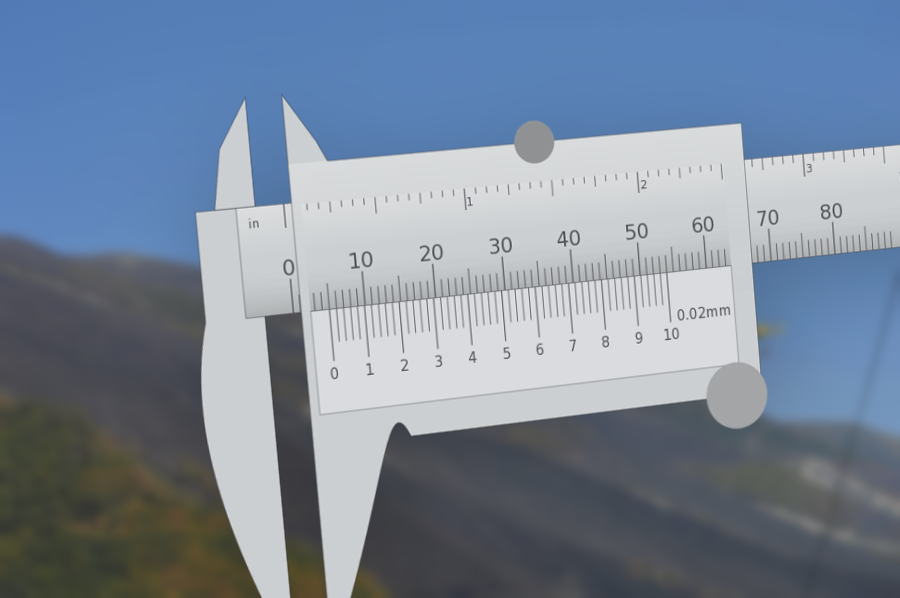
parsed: mm 5.0
